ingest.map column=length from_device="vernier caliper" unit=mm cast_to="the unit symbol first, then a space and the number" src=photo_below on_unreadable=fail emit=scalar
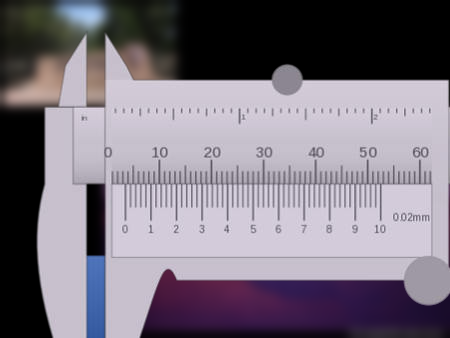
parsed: mm 3.5
